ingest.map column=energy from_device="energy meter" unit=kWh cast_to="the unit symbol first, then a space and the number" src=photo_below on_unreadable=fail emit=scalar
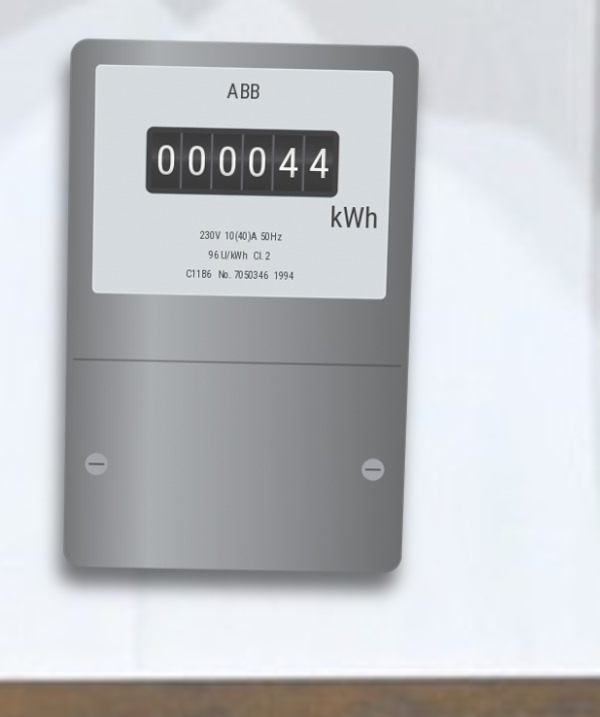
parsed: kWh 44
